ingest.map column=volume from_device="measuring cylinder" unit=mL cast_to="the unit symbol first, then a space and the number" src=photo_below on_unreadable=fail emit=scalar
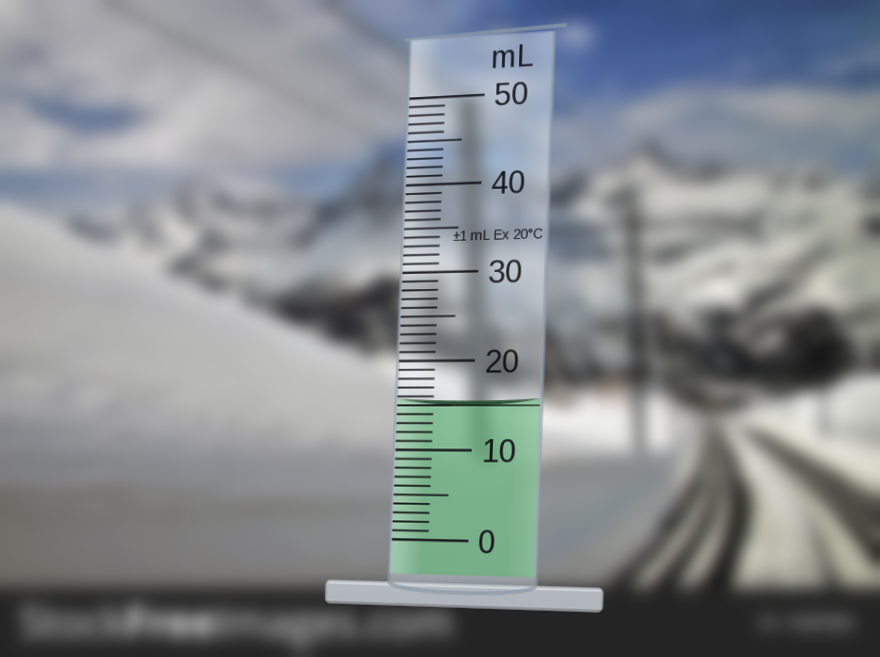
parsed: mL 15
